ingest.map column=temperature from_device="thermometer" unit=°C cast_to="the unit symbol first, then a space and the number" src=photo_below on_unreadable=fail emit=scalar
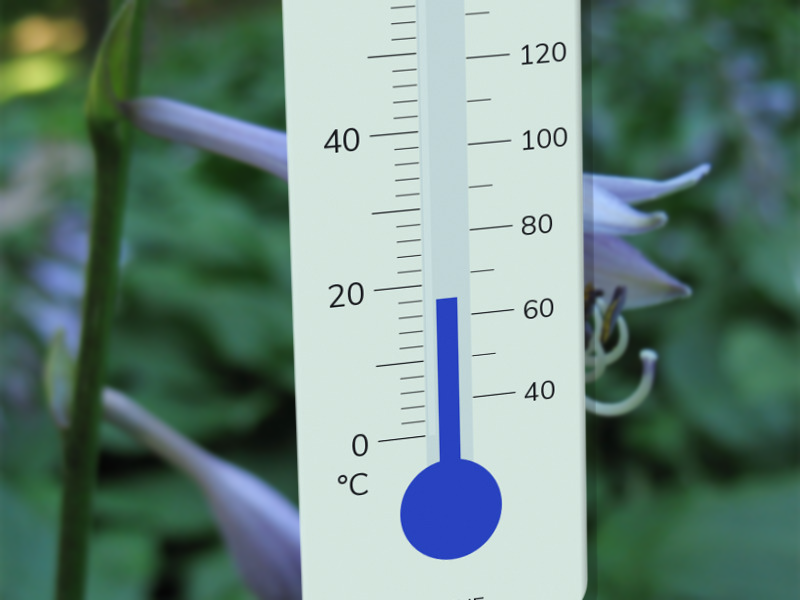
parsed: °C 18
